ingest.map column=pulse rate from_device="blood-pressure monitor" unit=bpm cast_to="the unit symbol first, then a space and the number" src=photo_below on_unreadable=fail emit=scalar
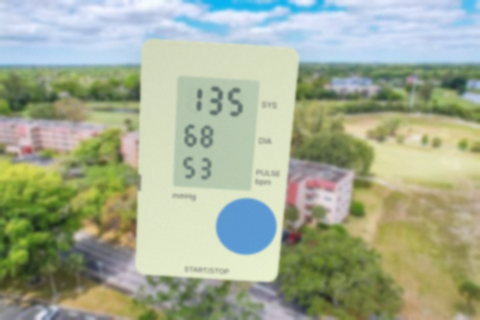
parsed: bpm 53
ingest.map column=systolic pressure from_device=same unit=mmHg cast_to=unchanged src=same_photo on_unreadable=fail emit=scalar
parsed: mmHg 135
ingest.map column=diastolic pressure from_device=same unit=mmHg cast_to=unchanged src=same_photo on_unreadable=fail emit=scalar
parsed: mmHg 68
